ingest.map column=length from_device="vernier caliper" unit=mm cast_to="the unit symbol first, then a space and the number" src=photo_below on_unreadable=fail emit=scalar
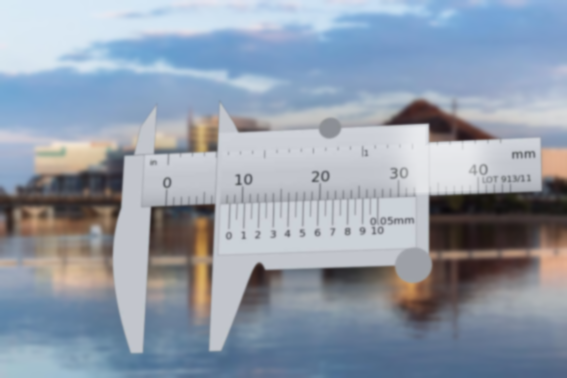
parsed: mm 8.4
